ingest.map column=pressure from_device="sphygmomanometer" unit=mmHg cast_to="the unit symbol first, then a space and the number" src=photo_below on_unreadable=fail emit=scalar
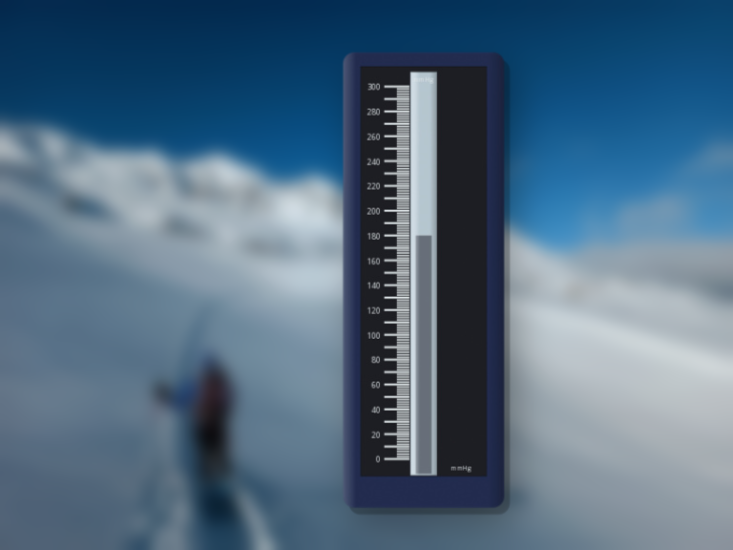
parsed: mmHg 180
